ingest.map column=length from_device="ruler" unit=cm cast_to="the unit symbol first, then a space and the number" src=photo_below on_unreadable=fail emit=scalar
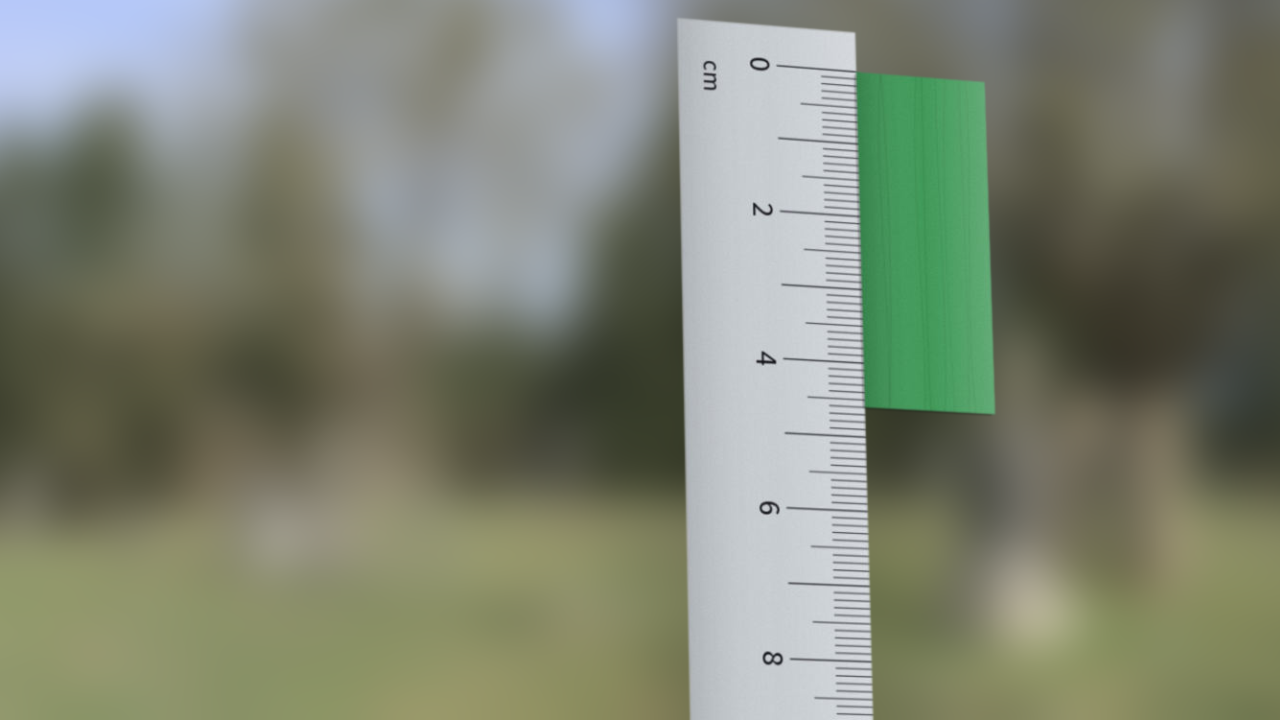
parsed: cm 4.6
